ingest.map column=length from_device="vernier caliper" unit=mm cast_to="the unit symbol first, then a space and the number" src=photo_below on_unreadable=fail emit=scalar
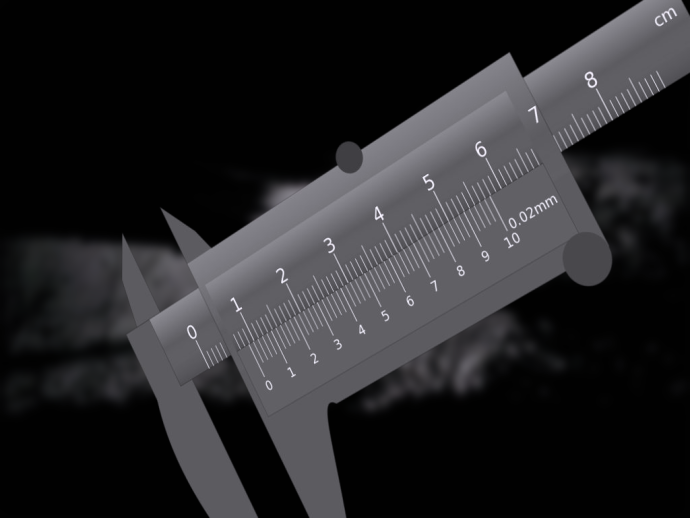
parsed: mm 8.8
